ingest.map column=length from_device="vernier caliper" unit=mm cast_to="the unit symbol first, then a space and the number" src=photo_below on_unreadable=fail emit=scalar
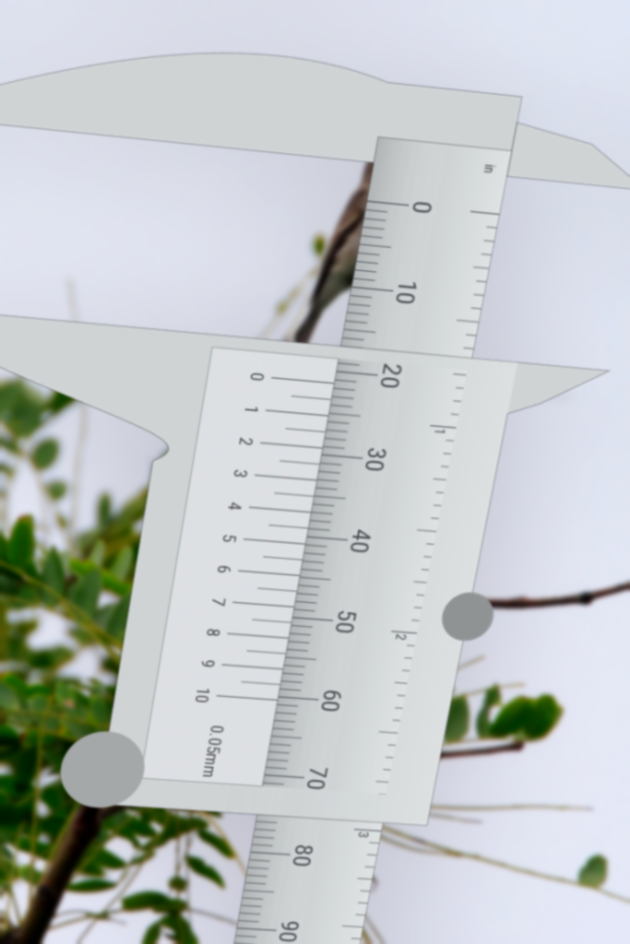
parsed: mm 21.4
